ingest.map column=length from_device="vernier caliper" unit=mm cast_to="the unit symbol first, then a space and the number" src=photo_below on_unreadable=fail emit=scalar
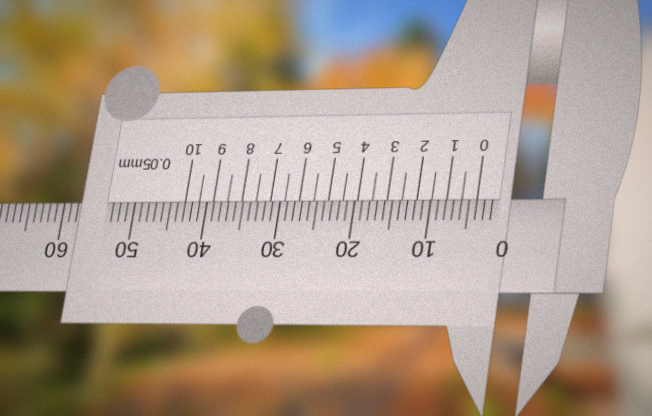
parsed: mm 4.0
